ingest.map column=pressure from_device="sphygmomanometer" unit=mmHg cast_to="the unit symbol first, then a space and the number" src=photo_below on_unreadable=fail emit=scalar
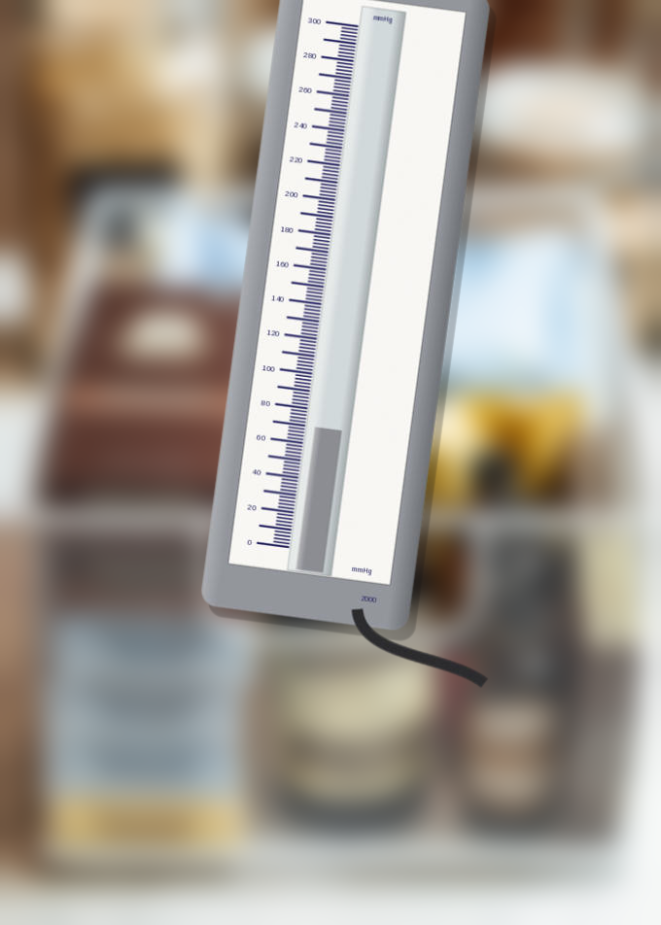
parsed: mmHg 70
